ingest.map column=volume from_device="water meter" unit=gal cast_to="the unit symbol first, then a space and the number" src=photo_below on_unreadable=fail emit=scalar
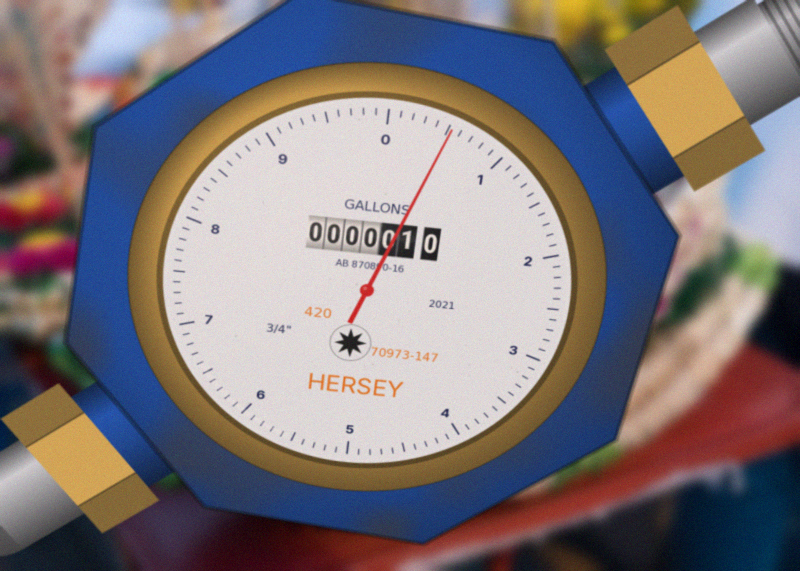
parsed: gal 10.5
